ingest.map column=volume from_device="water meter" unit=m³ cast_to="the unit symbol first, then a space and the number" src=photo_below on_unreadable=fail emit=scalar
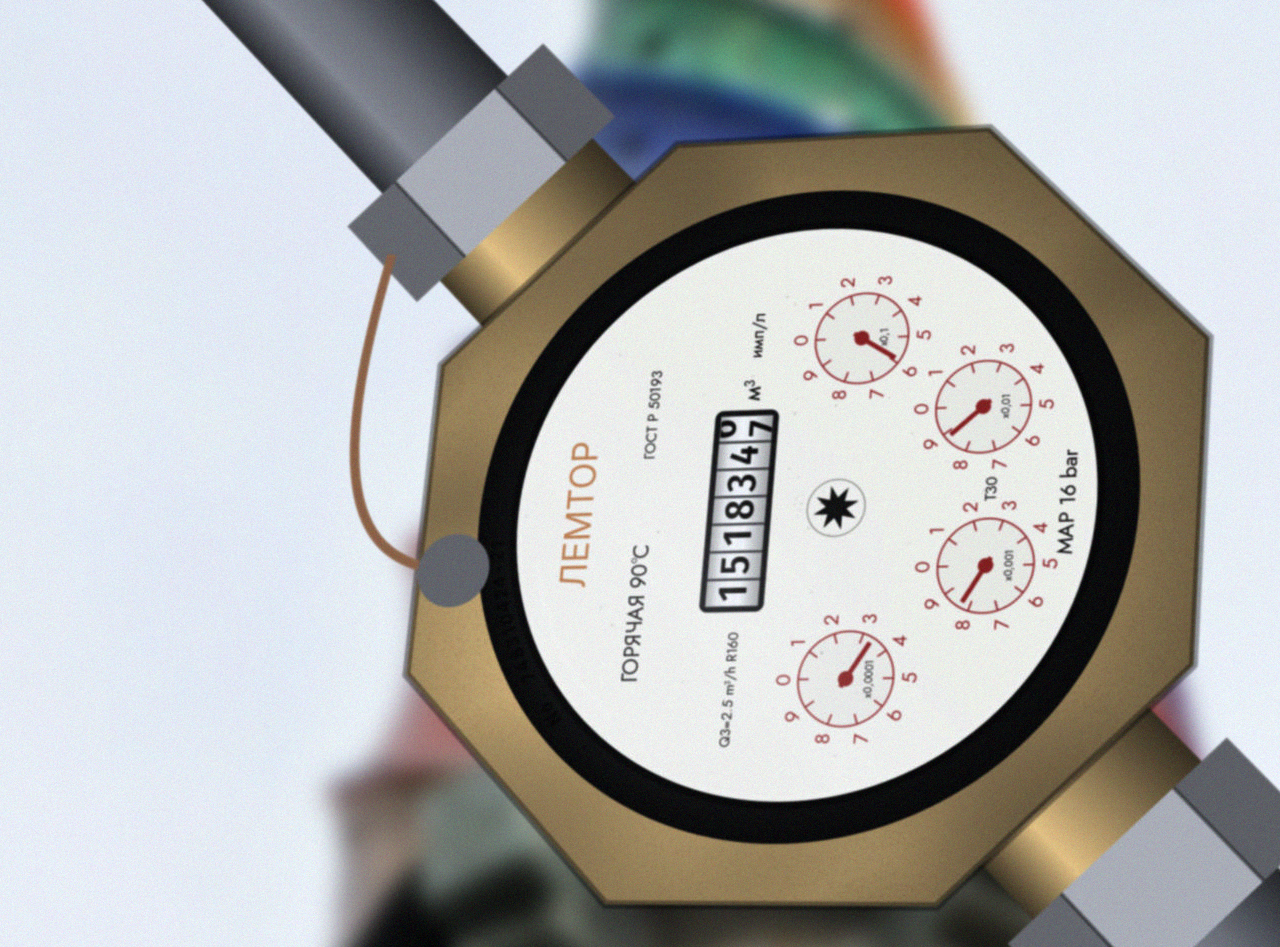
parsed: m³ 1518346.5883
